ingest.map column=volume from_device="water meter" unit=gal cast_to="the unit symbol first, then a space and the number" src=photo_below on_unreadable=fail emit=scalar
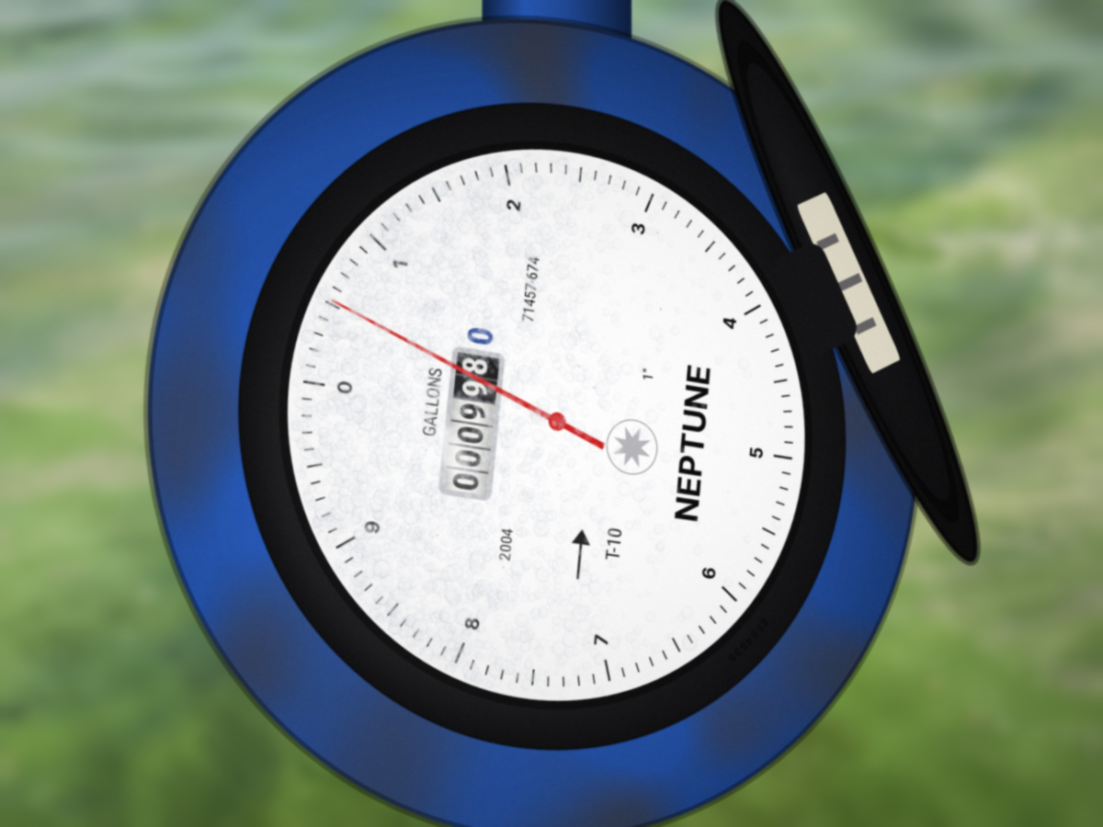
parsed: gal 9980.5
